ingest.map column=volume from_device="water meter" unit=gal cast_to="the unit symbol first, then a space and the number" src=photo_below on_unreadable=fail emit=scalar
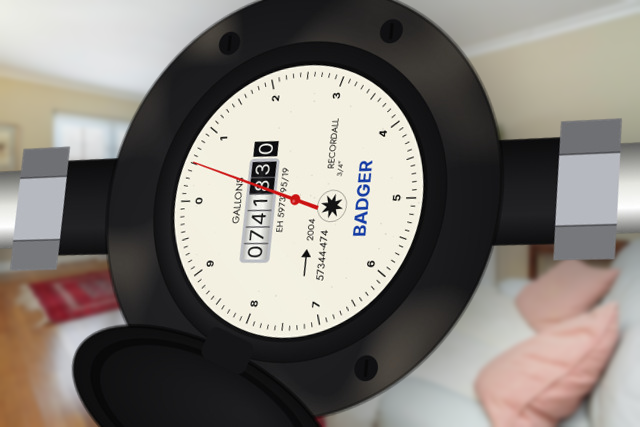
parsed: gal 741830.5
